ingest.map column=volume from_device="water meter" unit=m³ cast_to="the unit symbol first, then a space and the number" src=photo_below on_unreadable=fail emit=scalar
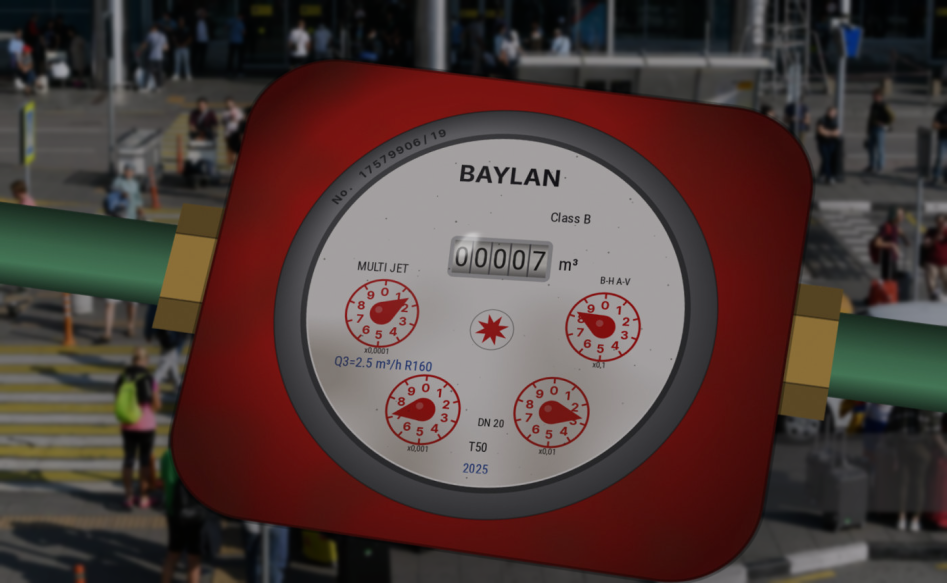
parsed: m³ 7.8271
